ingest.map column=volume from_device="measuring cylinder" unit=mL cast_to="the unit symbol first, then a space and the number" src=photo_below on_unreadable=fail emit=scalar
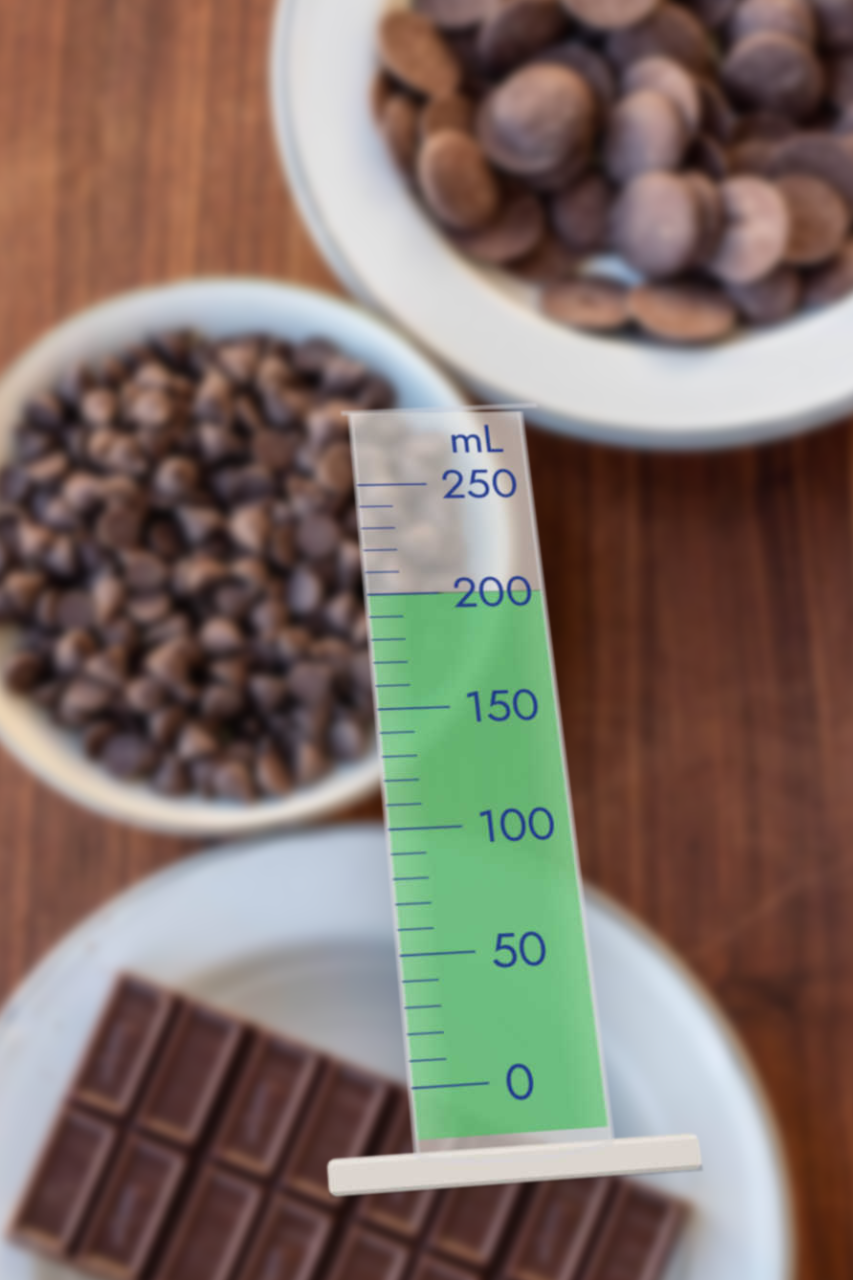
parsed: mL 200
